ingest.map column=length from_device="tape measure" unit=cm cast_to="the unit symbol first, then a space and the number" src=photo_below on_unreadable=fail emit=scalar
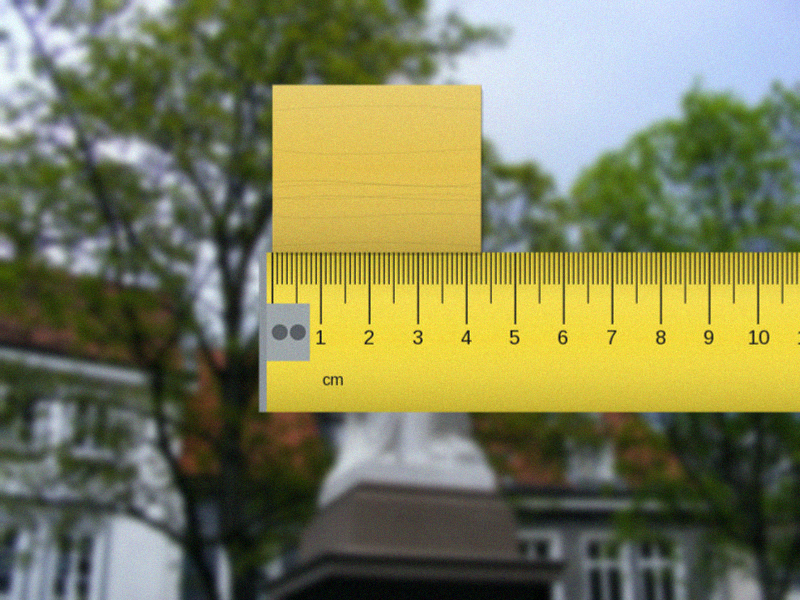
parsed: cm 4.3
